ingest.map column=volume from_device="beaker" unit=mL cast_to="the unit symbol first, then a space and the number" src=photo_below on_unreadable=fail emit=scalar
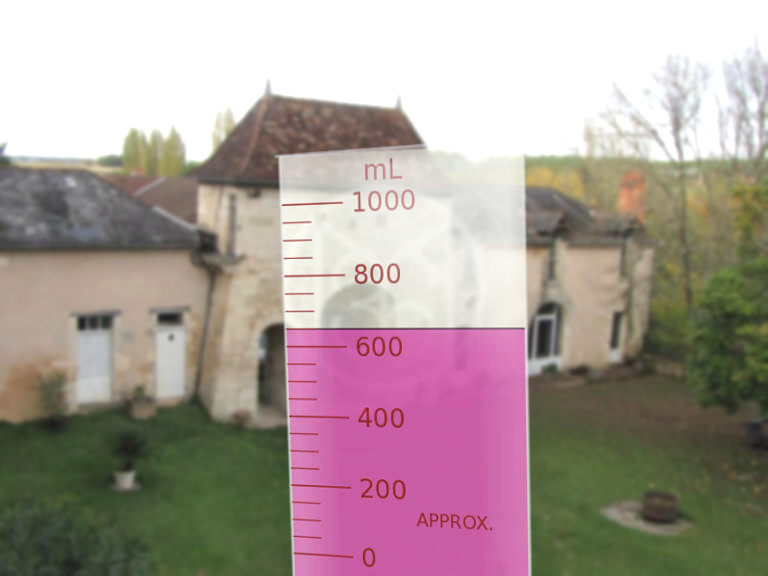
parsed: mL 650
